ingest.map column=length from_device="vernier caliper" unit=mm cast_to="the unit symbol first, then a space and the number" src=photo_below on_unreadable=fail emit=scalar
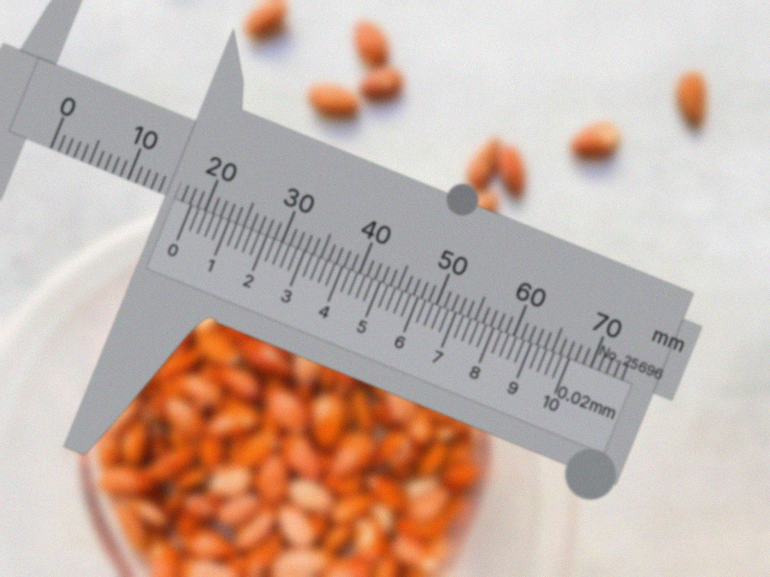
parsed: mm 18.2
